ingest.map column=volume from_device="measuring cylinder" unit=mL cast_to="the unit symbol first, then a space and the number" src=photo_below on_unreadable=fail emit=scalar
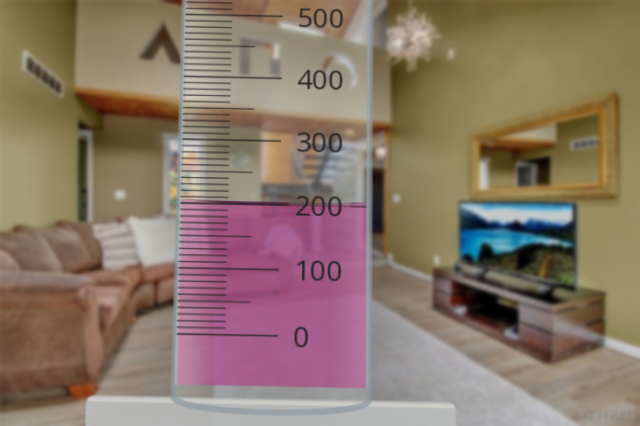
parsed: mL 200
